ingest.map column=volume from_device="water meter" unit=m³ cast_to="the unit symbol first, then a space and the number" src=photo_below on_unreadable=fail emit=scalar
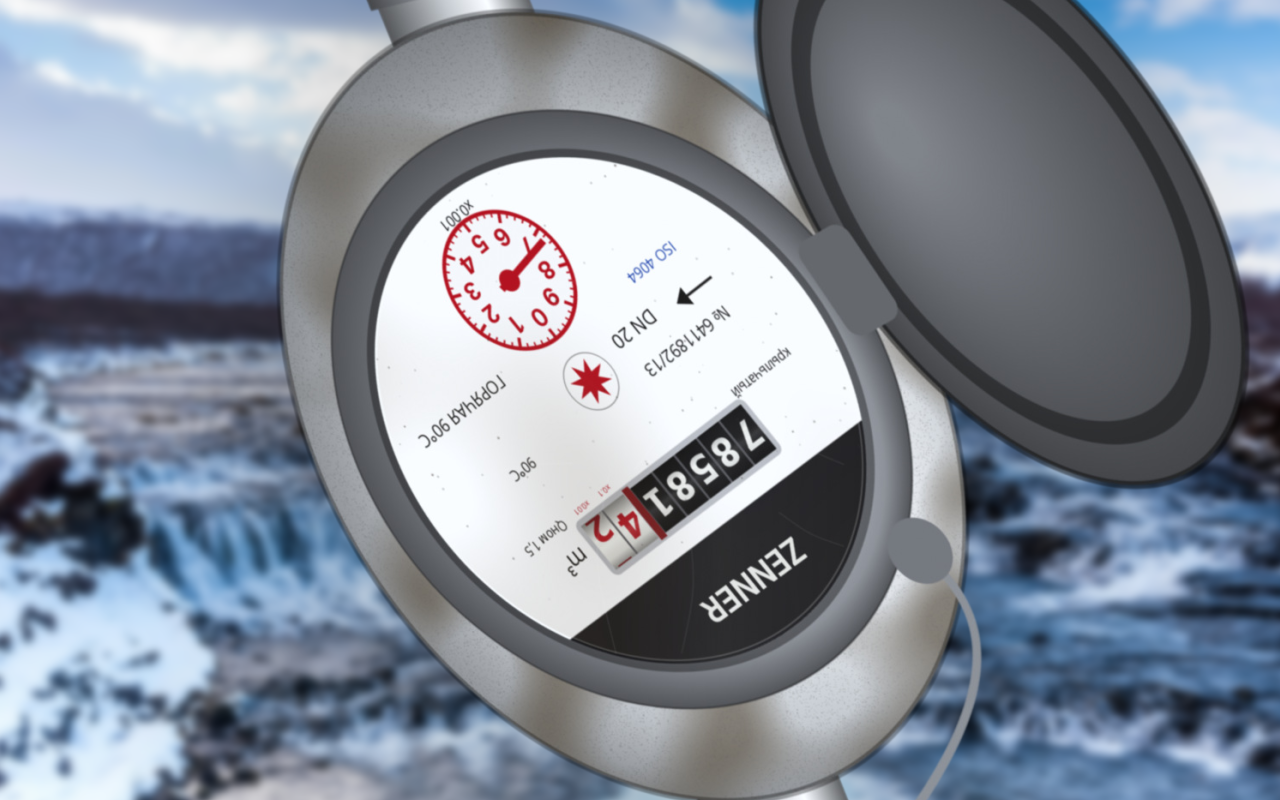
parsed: m³ 78581.417
